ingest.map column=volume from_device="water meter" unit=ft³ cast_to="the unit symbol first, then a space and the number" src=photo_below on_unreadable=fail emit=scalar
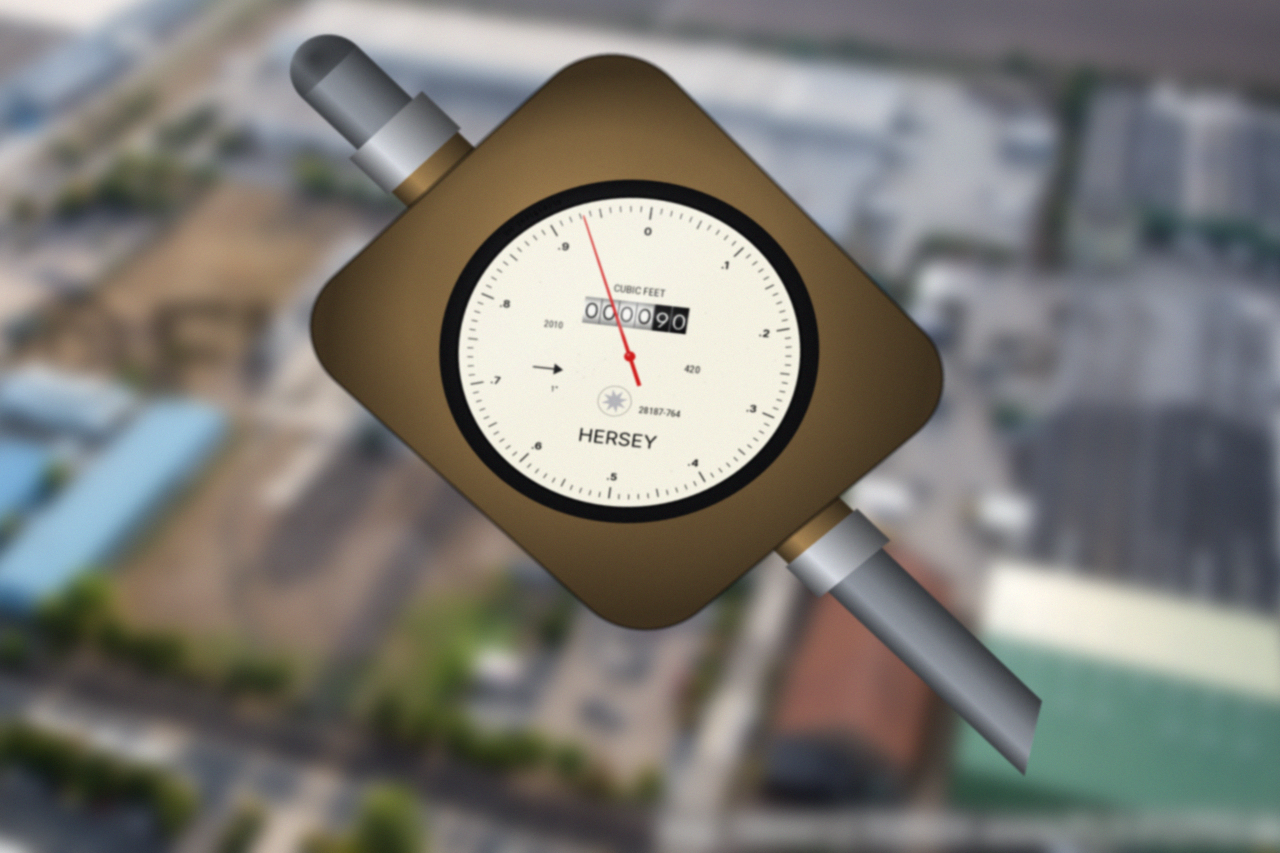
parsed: ft³ 89.93
